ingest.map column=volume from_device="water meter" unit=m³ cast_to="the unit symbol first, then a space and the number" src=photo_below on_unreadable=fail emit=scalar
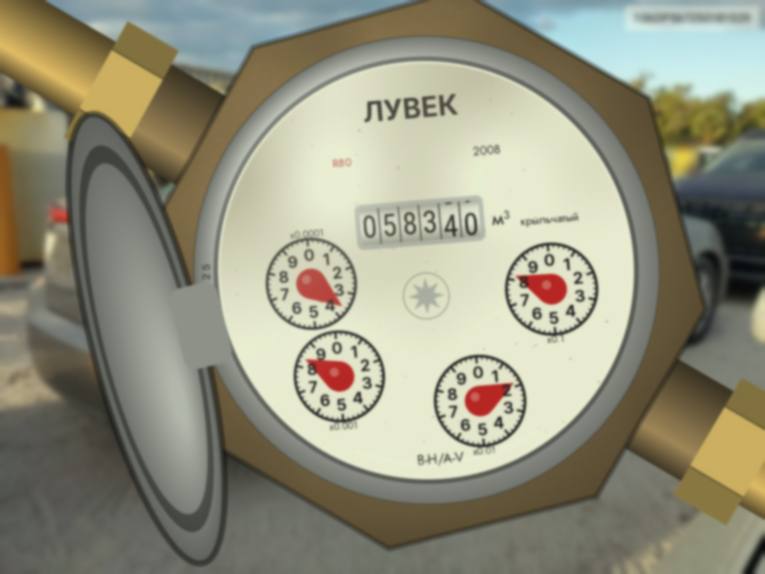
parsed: m³ 58339.8183
